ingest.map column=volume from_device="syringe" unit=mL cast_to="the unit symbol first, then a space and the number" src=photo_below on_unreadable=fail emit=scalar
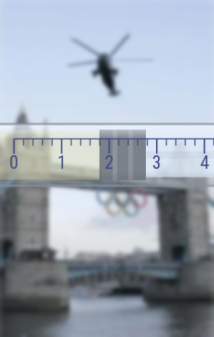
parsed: mL 1.8
